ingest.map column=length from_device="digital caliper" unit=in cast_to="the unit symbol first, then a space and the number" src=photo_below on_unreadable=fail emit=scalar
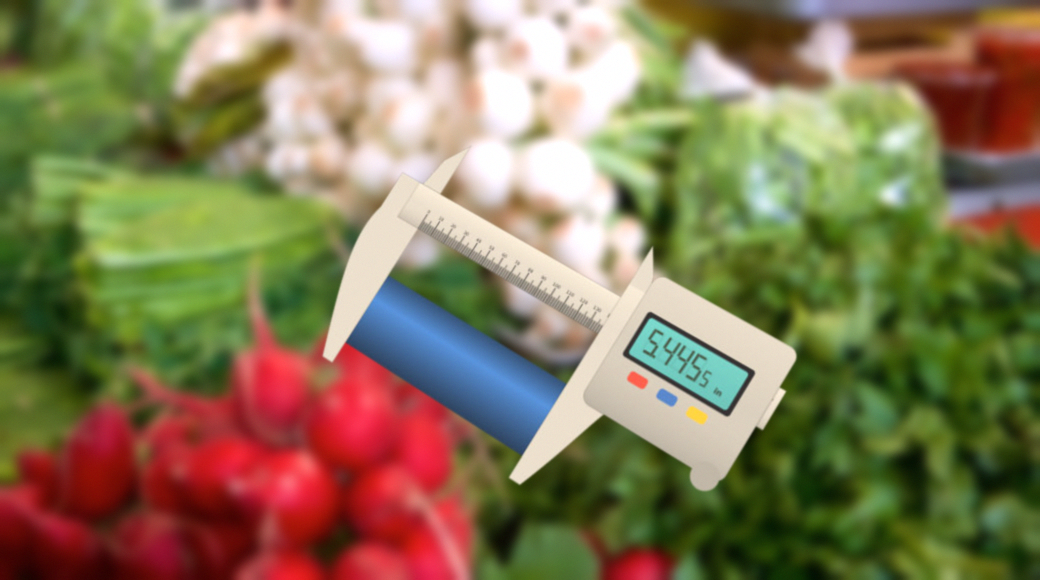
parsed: in 5.4455
